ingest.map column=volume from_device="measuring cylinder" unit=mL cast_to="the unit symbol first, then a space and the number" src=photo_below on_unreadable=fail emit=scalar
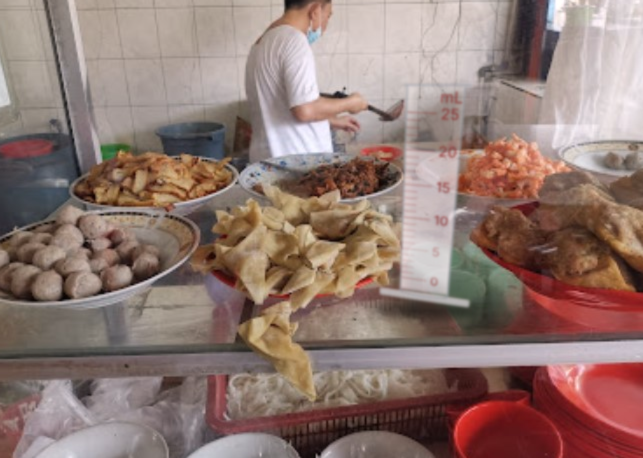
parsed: mL 20
